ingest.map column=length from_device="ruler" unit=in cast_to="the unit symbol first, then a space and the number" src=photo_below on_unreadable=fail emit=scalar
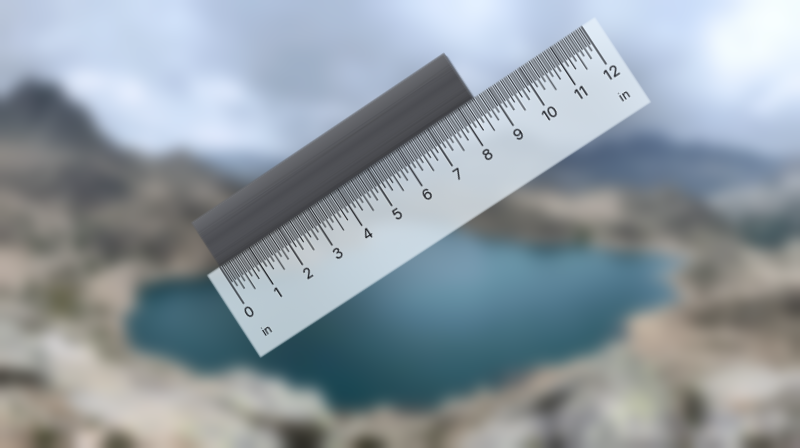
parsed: in 8.5
